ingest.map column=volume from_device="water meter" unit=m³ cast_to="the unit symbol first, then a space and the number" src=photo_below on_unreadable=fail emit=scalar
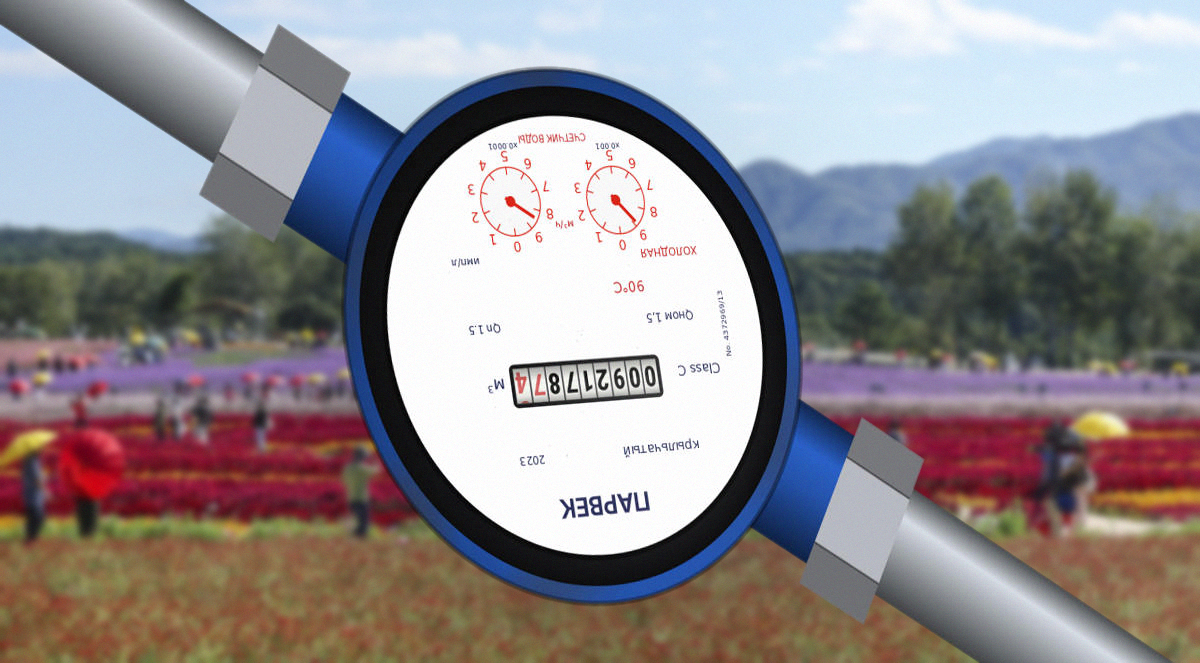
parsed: m³ 92178.7388
